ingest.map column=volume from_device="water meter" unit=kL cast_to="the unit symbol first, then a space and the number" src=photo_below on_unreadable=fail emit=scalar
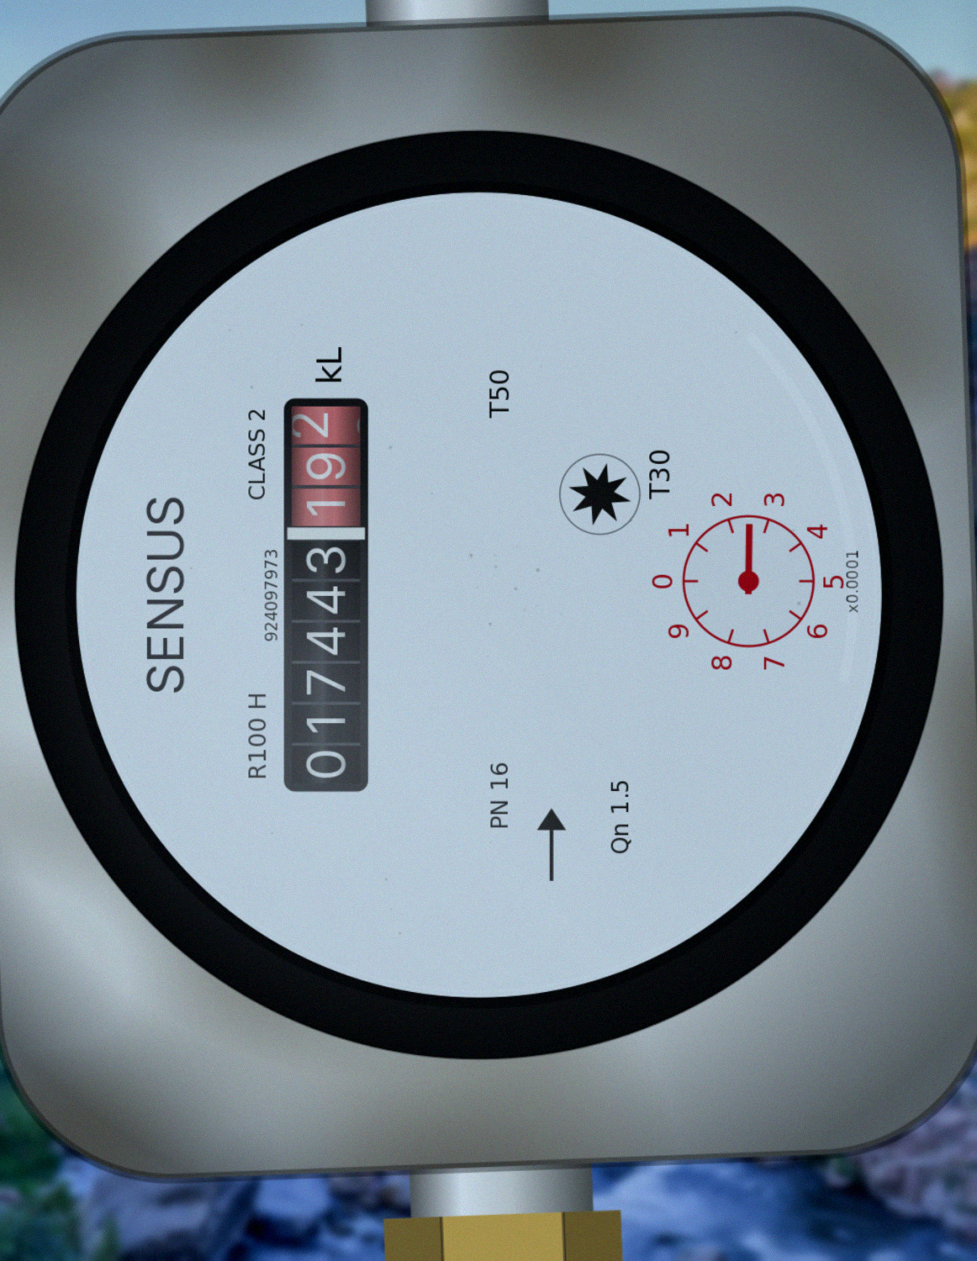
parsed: kL 17443.1922
